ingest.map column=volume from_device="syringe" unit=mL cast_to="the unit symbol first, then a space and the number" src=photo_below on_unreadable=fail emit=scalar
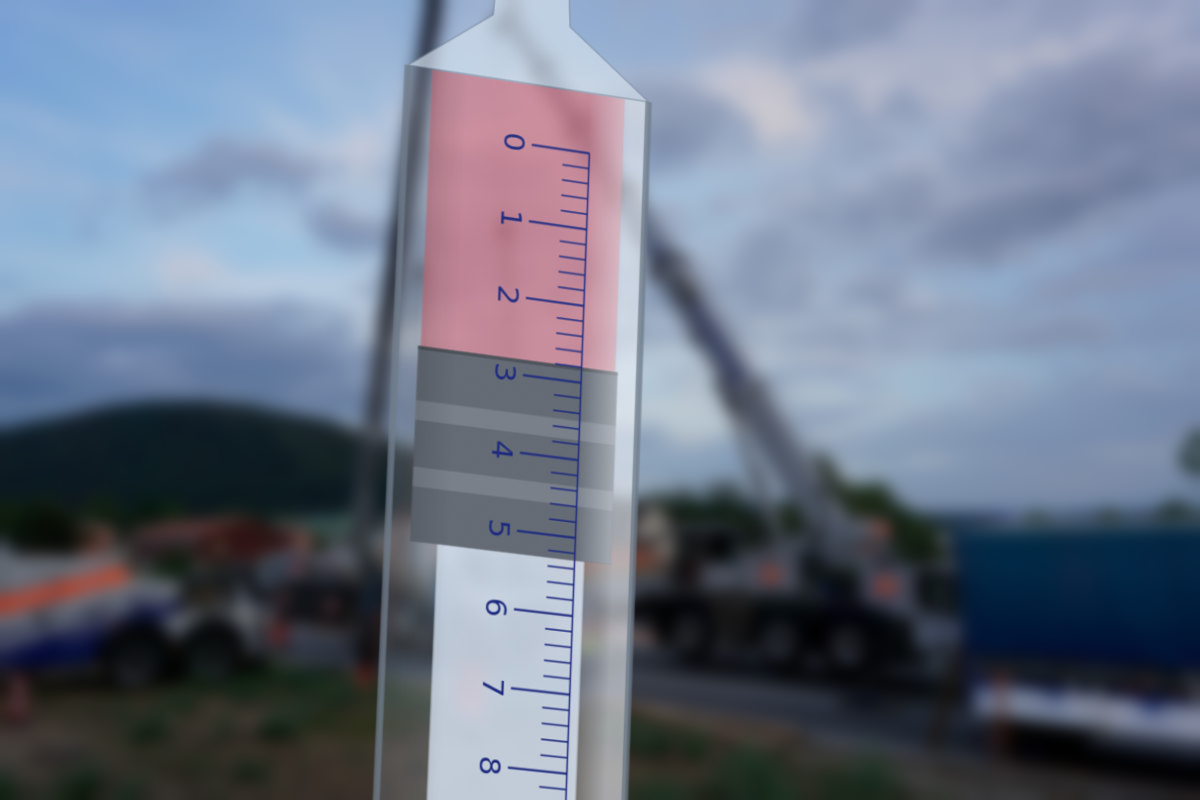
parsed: mL 2.8
